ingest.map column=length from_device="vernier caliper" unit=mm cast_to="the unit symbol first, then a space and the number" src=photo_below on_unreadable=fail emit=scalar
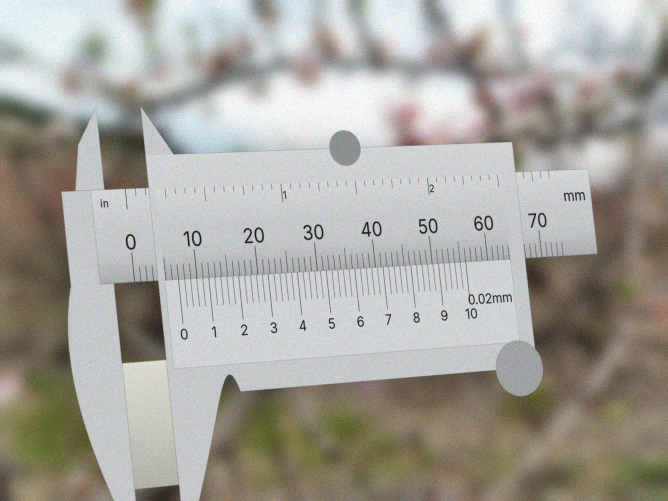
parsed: mm 7.0
